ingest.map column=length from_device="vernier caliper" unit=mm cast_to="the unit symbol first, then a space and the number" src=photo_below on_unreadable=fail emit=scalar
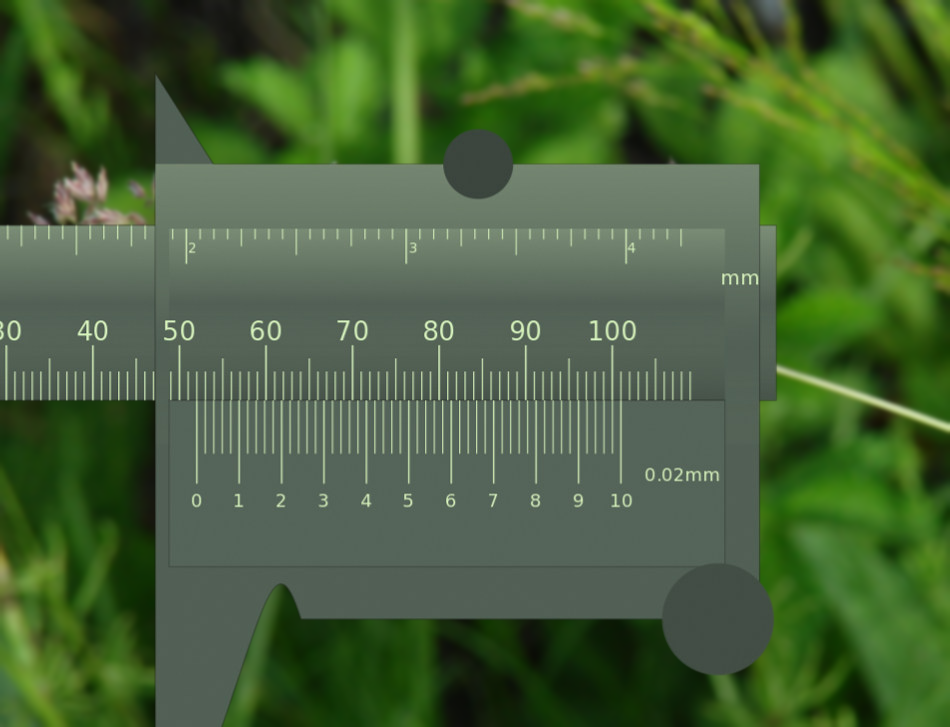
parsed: mm 52.0
